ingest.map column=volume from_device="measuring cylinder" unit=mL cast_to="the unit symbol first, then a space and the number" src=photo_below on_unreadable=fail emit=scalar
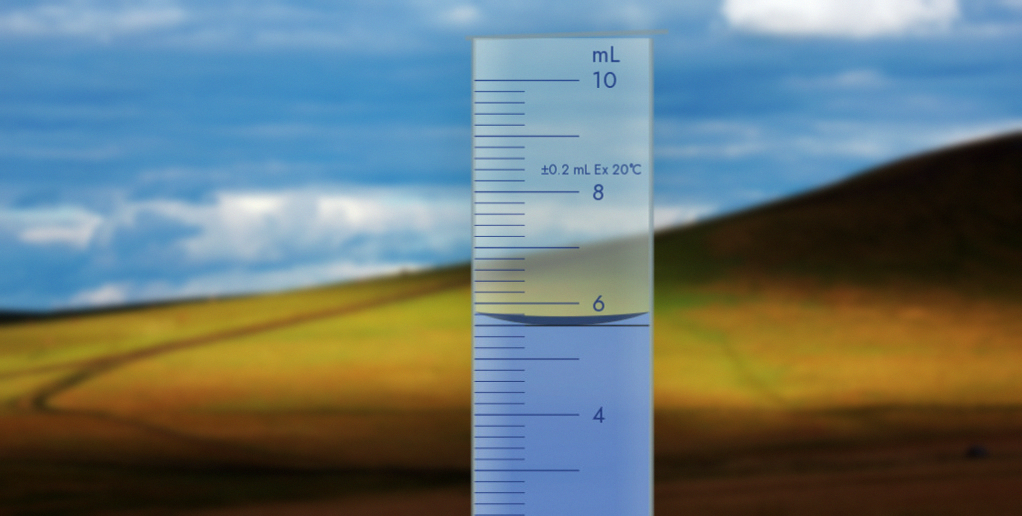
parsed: mL 5.6
